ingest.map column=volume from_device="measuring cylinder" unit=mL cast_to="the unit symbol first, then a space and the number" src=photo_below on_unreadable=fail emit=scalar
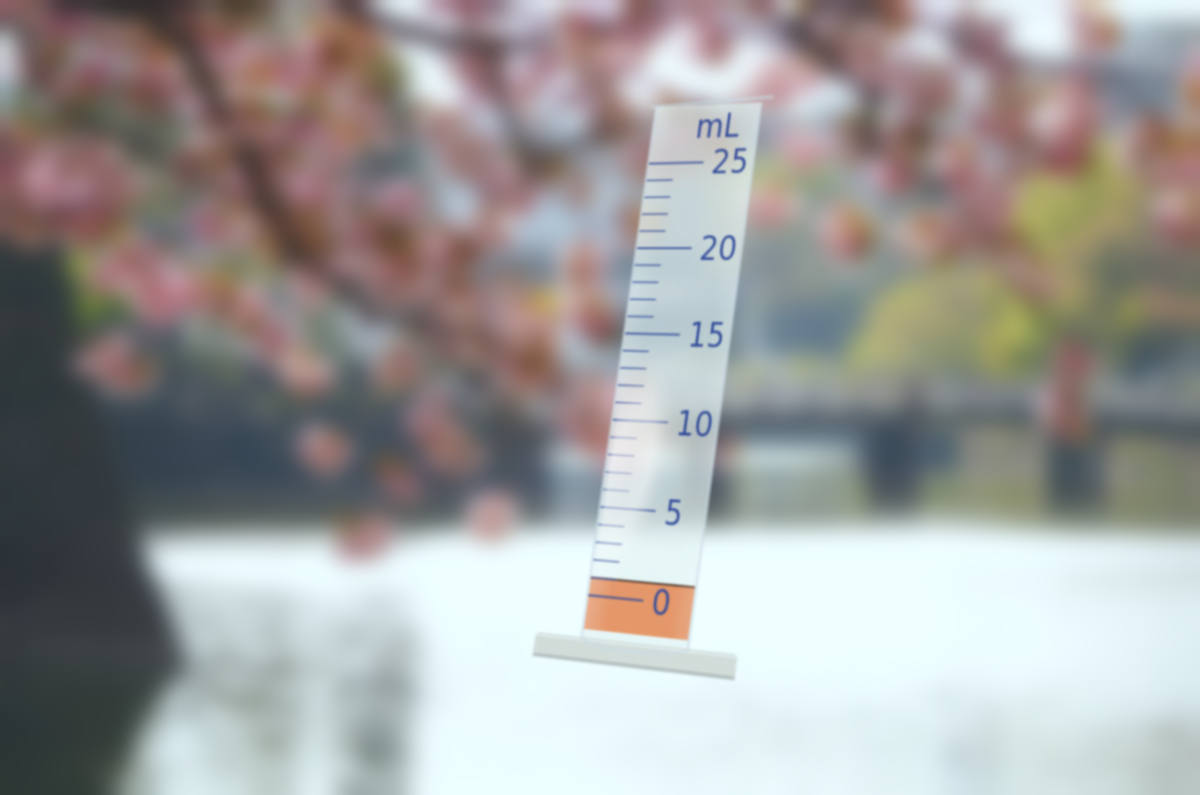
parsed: mL 1
